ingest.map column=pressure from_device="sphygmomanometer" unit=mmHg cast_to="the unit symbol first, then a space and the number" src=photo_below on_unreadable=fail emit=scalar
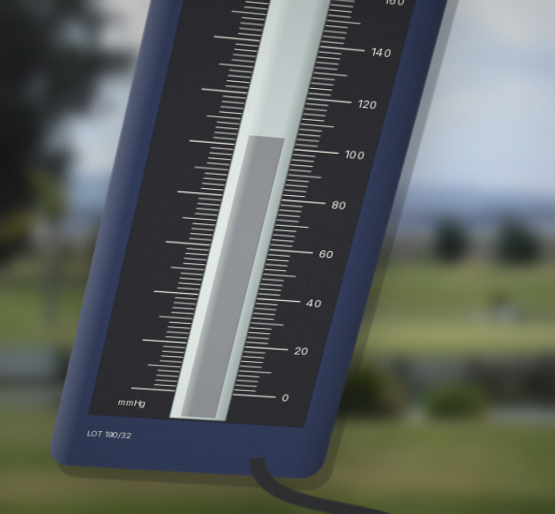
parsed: mmHg 104
